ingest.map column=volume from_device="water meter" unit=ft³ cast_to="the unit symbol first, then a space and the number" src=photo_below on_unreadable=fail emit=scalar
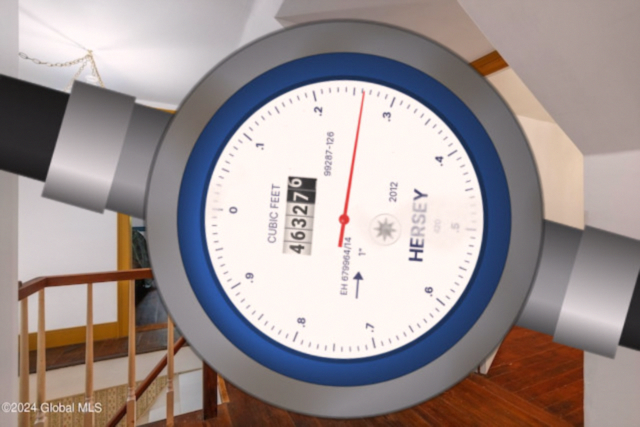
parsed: ft³ 463276.26
